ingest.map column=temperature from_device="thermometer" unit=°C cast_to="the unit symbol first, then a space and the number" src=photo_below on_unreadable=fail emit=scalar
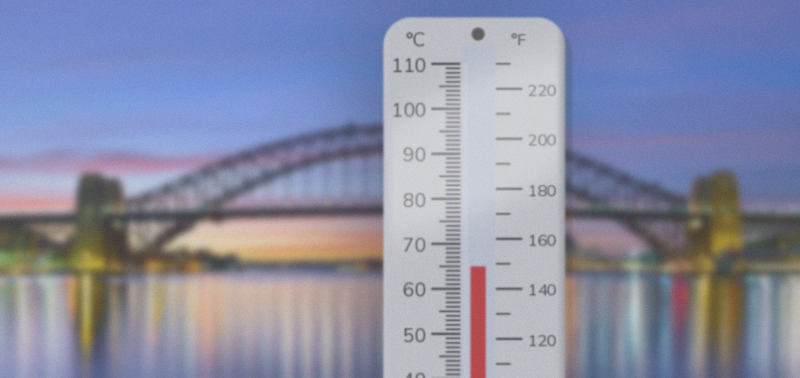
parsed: °C 65
